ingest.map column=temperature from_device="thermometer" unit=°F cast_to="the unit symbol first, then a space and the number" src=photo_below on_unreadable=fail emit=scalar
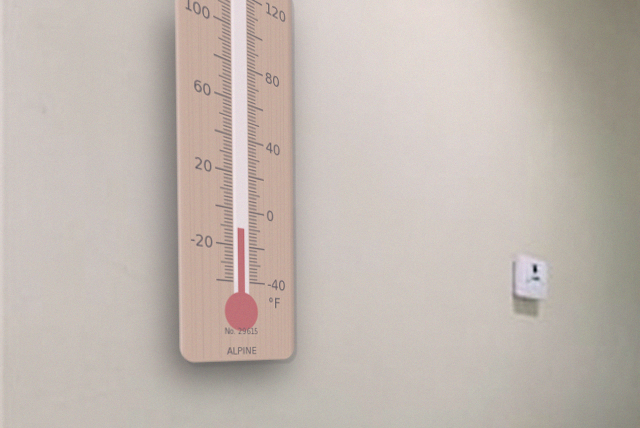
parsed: °F -10
